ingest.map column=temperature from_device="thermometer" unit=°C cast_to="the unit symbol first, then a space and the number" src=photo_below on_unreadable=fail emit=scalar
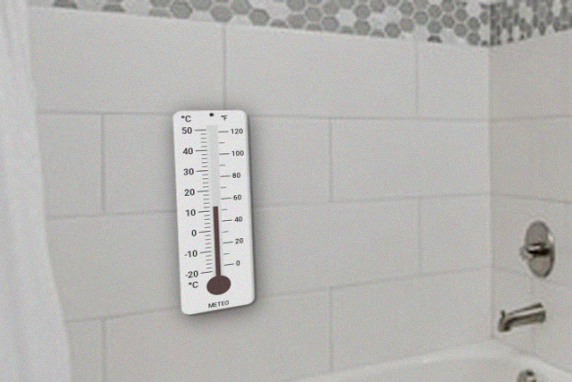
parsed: °C 12
